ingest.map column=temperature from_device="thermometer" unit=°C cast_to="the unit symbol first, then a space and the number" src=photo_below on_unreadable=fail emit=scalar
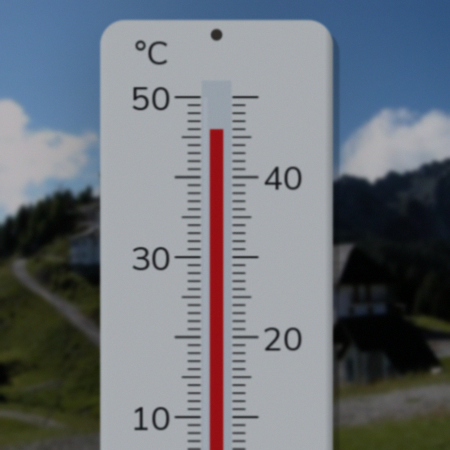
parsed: °C 46
